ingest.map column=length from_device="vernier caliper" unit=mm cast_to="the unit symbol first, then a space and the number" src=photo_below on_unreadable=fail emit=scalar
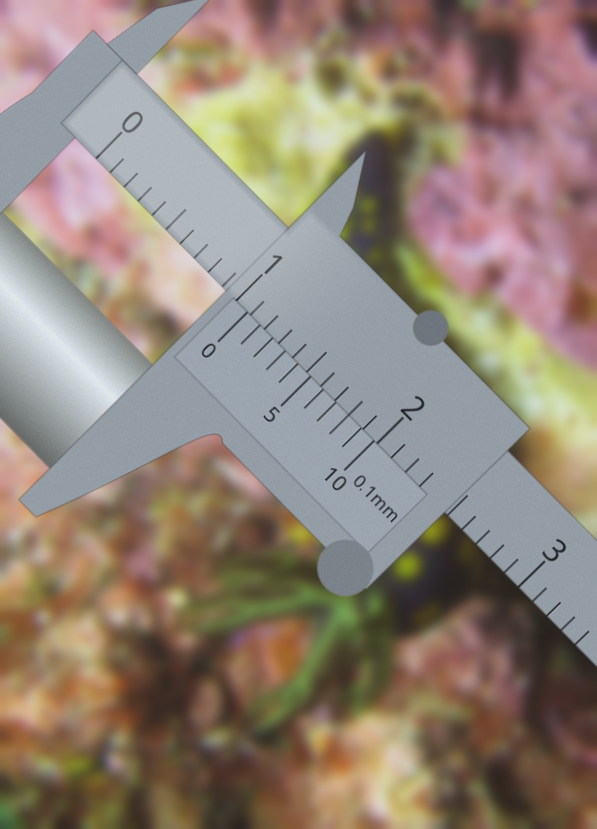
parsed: mm 10.8
